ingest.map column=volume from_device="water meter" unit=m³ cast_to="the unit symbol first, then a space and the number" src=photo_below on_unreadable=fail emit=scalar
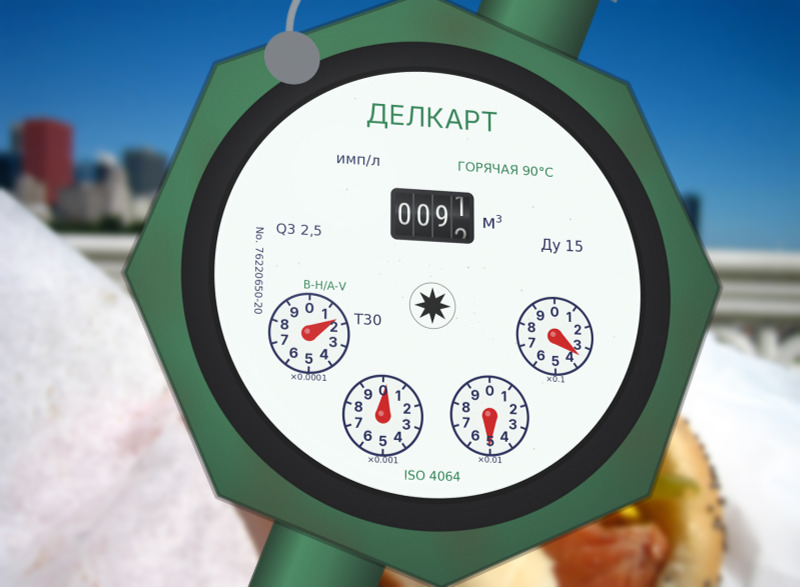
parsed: m³ 91.3501
